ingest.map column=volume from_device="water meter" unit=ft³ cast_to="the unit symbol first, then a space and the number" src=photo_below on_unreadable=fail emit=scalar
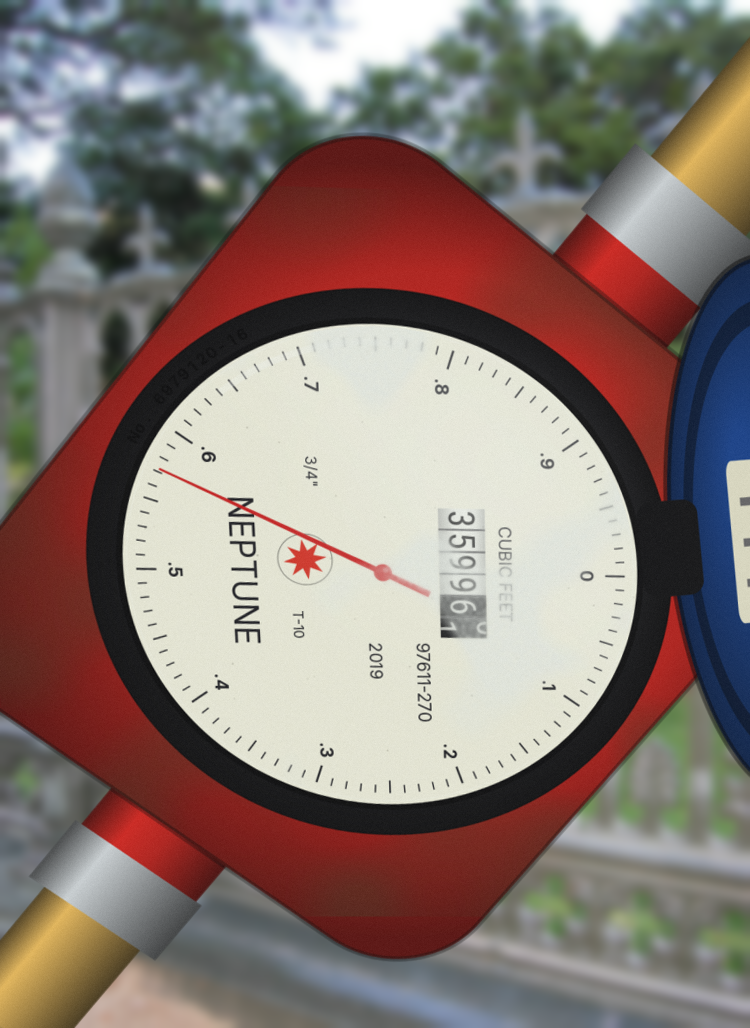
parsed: ft³ 359960.57
